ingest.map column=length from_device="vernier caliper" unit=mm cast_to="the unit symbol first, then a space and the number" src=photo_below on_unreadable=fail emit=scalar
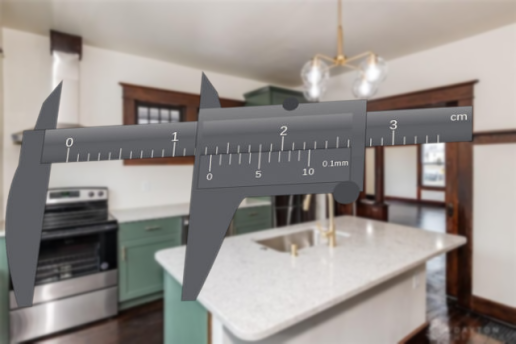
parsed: mm 13.5
